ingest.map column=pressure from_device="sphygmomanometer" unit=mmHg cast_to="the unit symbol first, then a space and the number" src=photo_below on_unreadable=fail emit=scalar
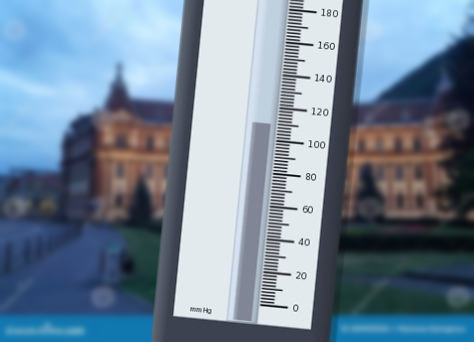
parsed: mmHg 110
